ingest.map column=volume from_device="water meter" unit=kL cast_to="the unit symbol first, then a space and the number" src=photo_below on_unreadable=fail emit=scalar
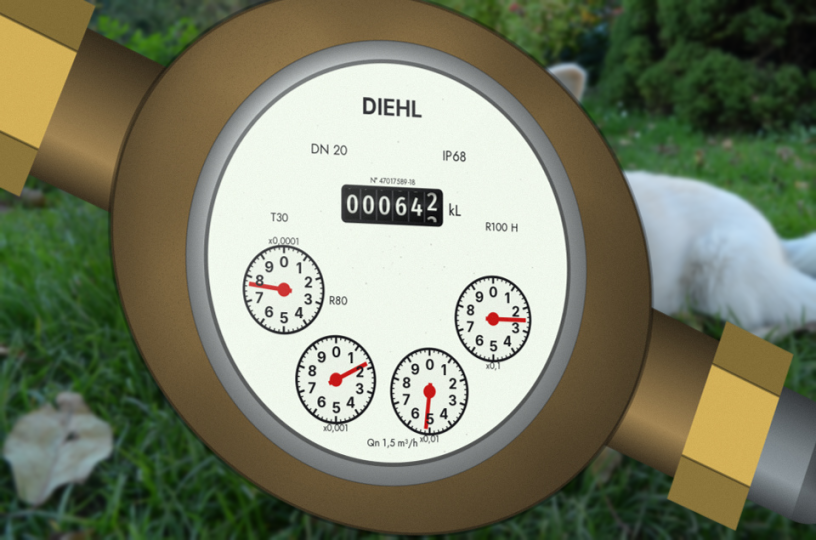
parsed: kL 642.2517
